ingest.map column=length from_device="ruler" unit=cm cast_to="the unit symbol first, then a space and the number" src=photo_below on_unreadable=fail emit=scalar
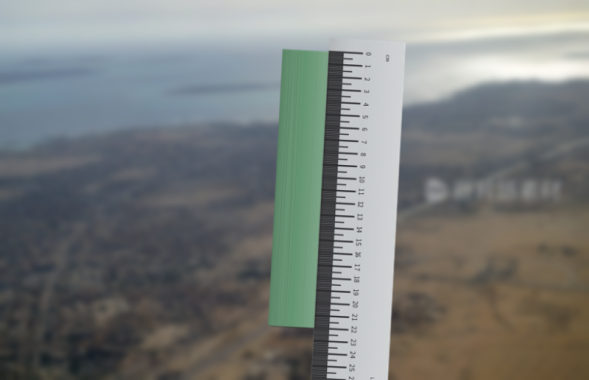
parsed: cm 22
